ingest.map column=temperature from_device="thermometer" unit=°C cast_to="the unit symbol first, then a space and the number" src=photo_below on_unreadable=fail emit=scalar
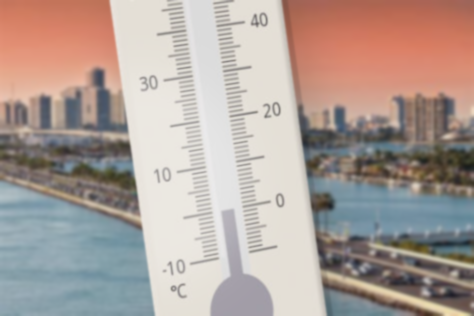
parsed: °C 0
